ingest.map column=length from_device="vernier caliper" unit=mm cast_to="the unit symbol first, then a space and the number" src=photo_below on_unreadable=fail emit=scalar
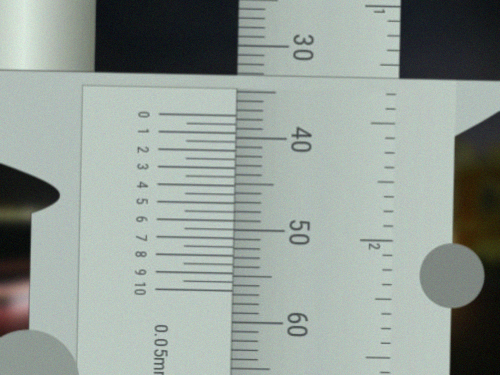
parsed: mm 37.6
